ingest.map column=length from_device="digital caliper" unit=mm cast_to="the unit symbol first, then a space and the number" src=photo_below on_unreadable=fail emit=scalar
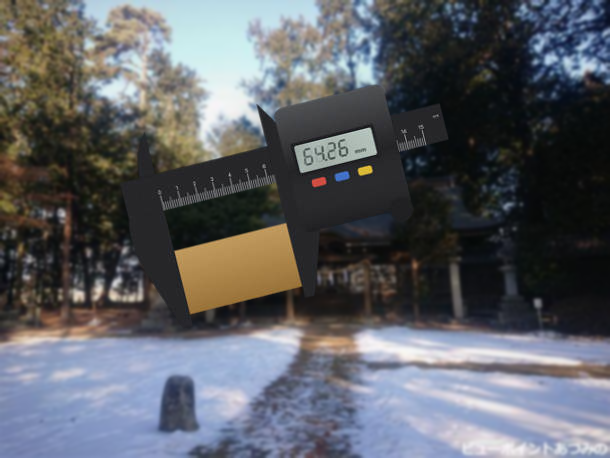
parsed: mm 64.26
